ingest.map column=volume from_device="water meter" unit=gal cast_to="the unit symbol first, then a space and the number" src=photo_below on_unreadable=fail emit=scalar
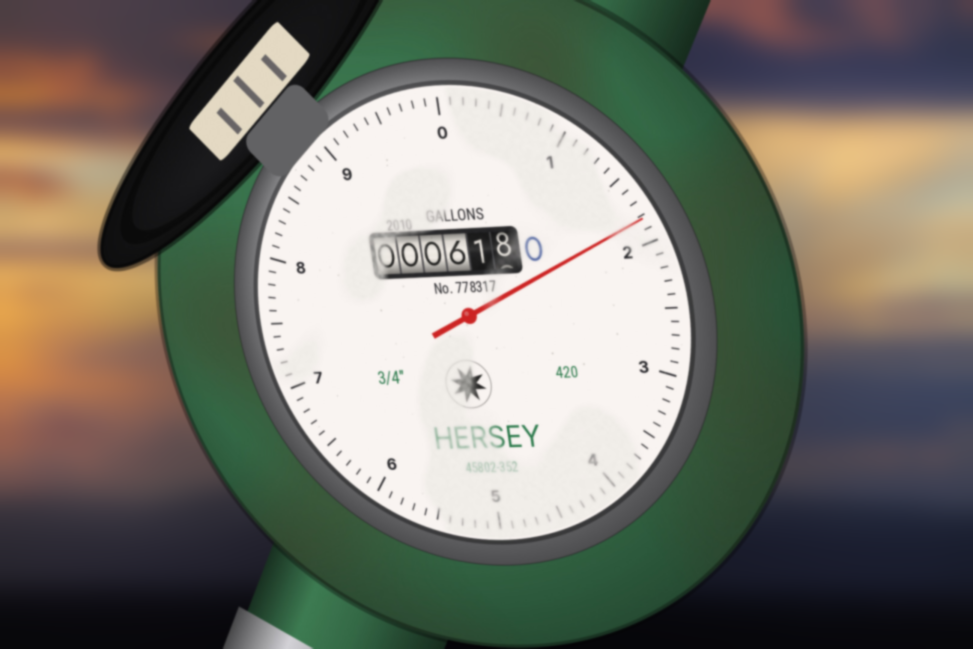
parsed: gal 6181.8
